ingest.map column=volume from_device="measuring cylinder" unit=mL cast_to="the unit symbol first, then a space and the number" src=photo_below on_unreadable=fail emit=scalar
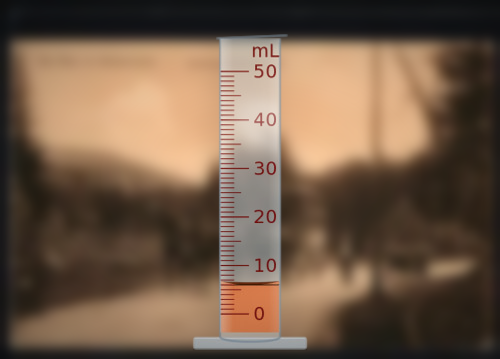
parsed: mL 6
